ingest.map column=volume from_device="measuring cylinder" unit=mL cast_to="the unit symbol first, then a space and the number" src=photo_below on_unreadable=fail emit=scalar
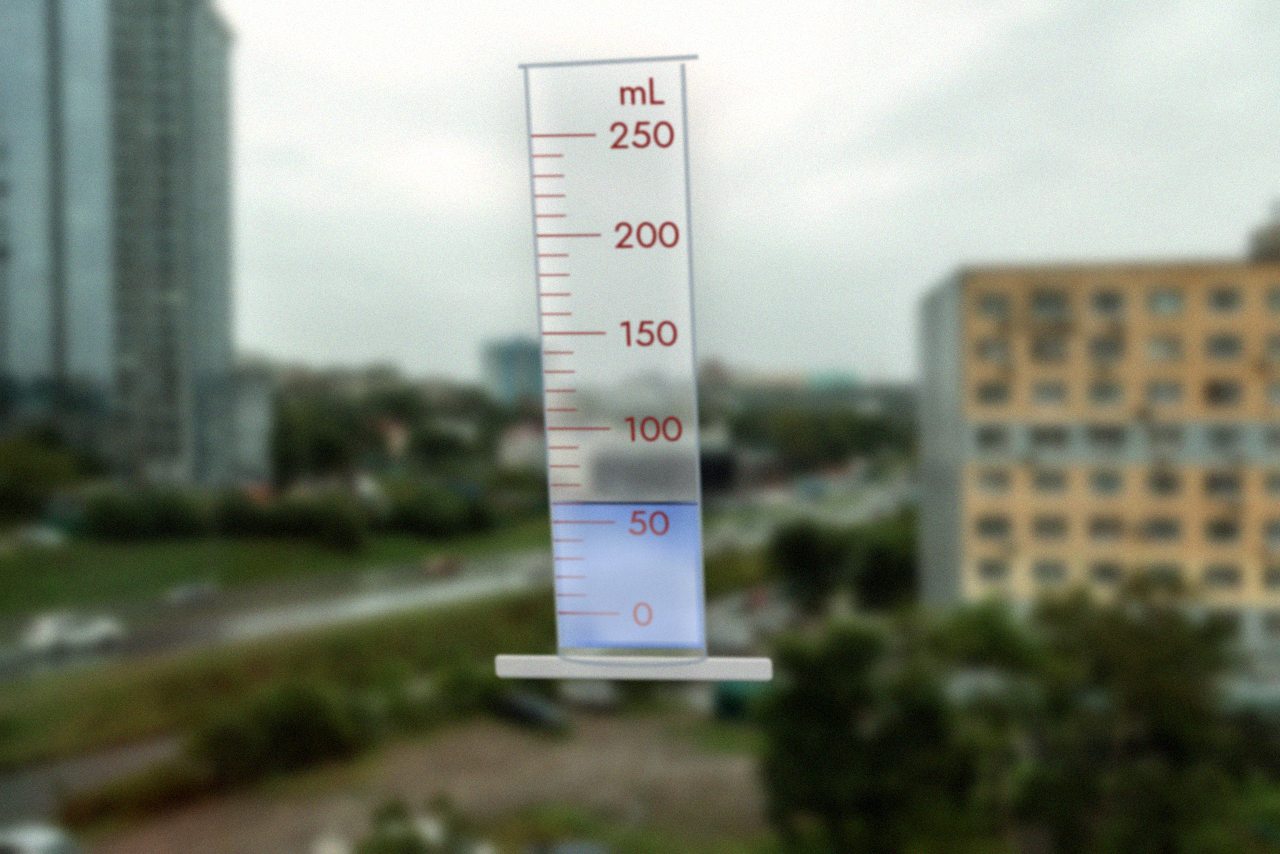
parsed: mL 60
